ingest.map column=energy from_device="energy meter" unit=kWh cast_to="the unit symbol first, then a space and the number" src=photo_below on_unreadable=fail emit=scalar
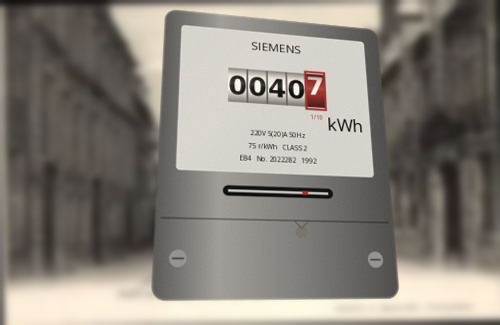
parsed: kWh 40.7
